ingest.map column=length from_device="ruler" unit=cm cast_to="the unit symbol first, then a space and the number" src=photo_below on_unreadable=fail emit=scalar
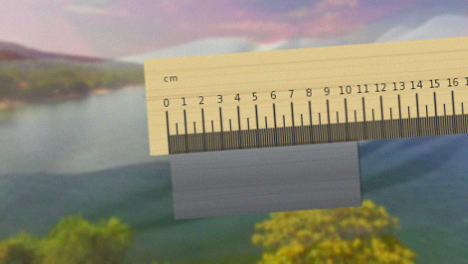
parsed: cm 10.5
